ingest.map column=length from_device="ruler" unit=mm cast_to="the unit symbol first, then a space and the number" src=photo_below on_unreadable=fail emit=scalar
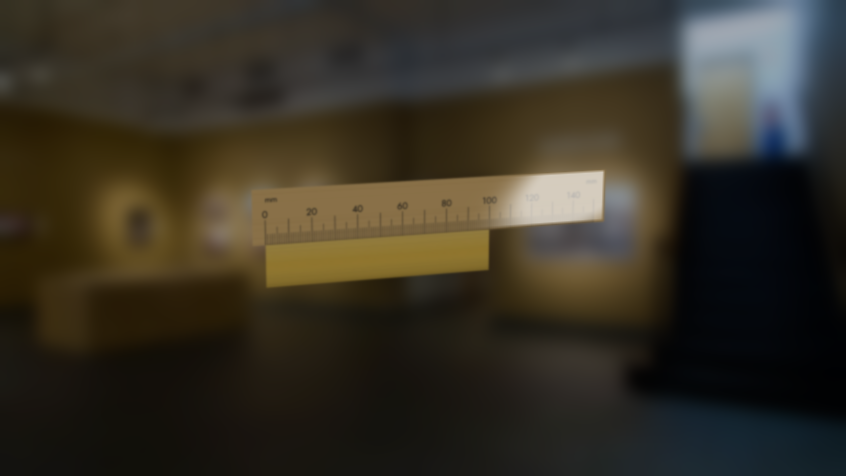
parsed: mm 100
